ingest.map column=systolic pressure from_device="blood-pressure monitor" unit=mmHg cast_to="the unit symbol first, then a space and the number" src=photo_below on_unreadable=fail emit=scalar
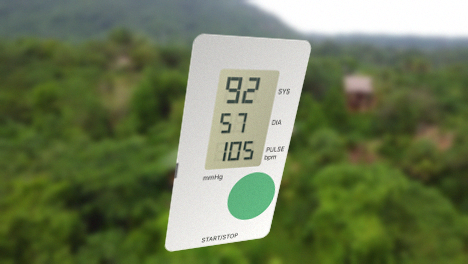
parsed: mmHg 92
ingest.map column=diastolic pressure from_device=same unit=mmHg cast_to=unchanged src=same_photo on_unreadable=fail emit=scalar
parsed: mmHg 57
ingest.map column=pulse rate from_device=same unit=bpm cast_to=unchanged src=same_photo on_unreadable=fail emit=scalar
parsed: bpm 105
